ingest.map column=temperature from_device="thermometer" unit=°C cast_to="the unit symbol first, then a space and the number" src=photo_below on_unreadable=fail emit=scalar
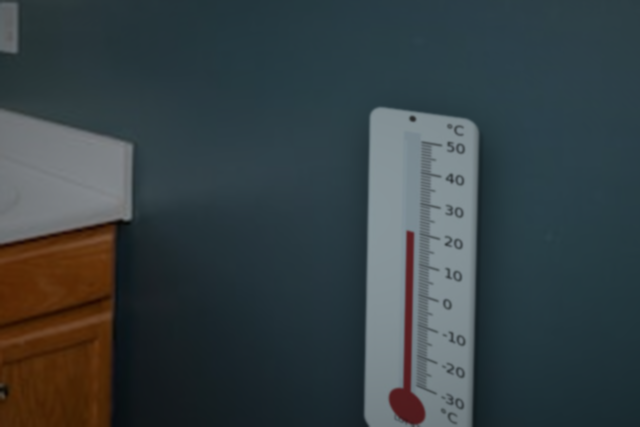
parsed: °C 20
